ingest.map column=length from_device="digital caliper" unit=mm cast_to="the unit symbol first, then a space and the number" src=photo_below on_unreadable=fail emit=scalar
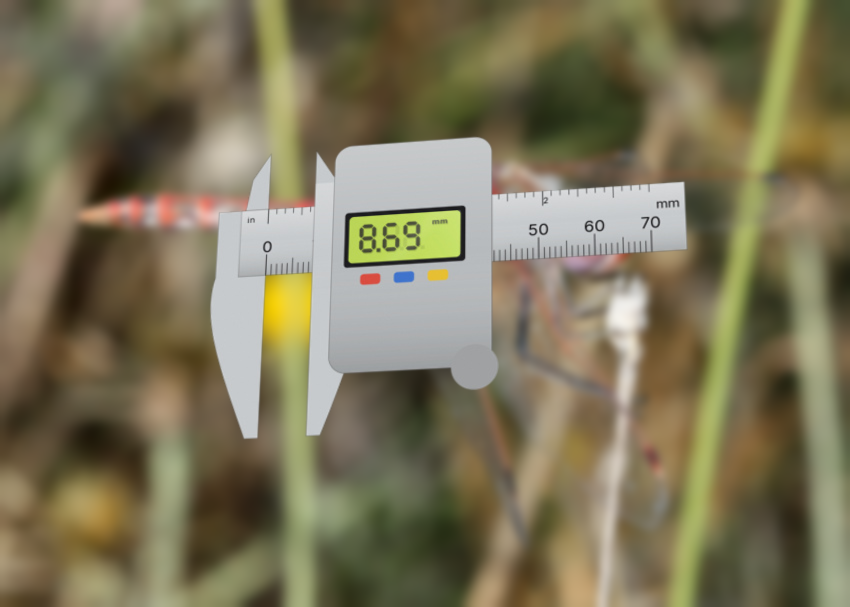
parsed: mm 8.69
